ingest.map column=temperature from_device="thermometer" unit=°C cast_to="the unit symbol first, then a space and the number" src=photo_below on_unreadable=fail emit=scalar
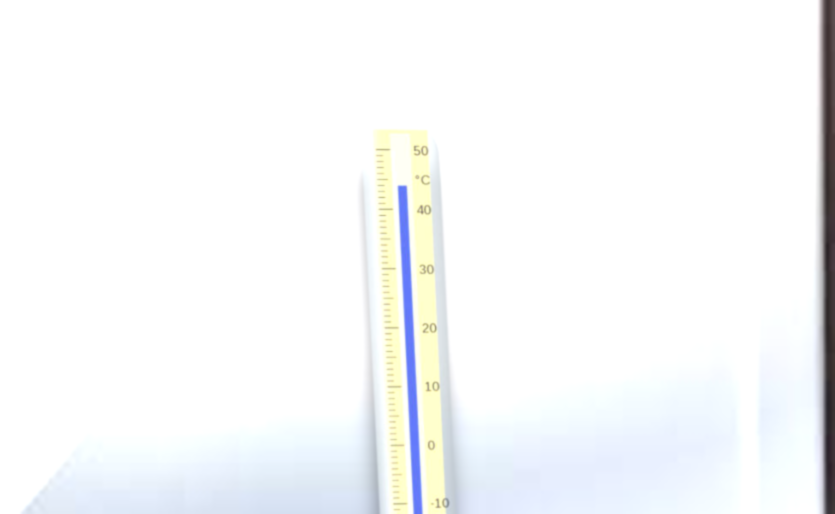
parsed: °C 44
